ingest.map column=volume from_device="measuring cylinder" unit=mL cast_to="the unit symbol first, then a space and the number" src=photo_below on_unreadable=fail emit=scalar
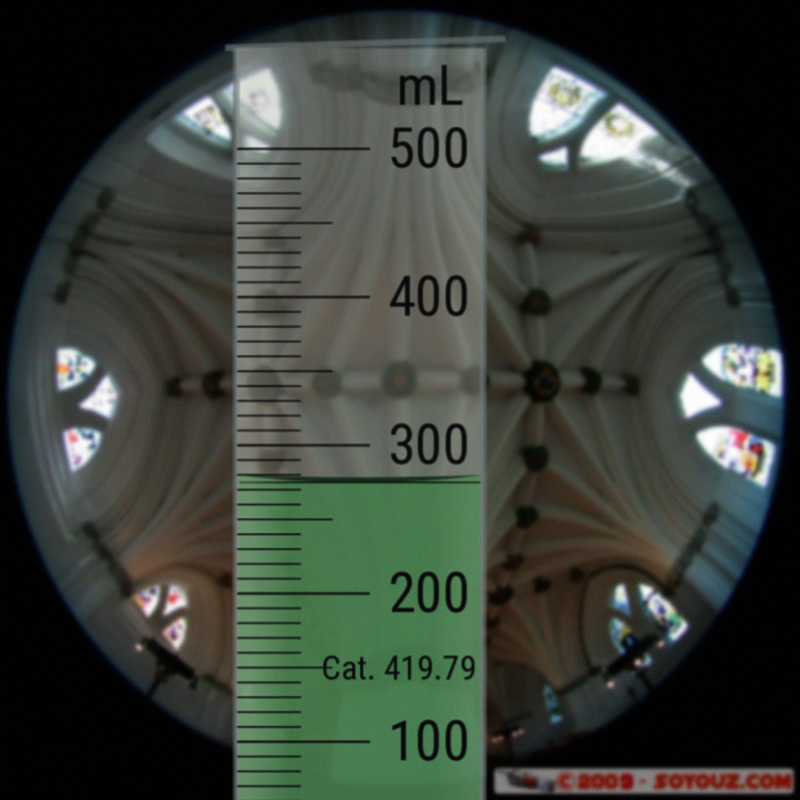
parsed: mL 275
